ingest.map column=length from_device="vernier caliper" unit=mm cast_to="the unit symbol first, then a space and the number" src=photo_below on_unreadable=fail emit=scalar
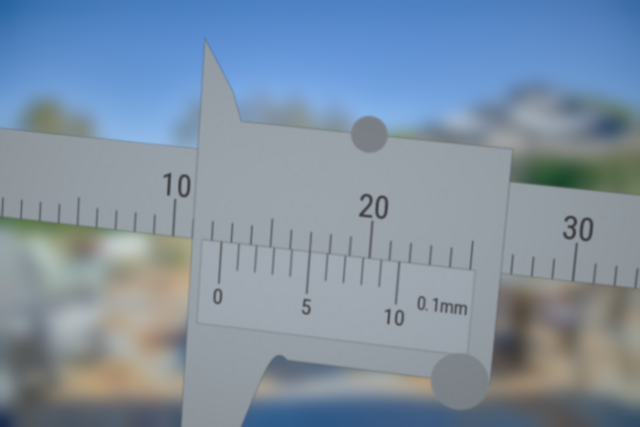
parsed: mm 12.5
